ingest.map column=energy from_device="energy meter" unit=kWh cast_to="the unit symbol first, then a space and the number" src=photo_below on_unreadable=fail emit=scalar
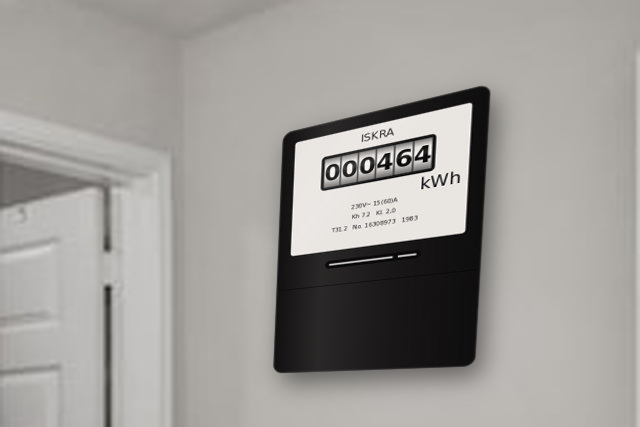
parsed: kWh 464
